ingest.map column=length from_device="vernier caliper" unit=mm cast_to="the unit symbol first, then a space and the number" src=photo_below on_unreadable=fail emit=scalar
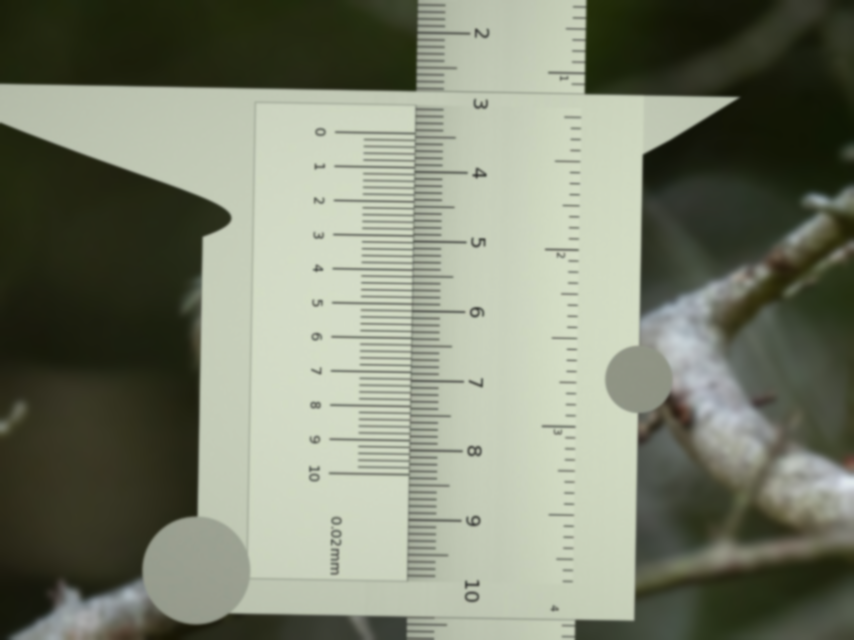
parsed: mm 34.5
